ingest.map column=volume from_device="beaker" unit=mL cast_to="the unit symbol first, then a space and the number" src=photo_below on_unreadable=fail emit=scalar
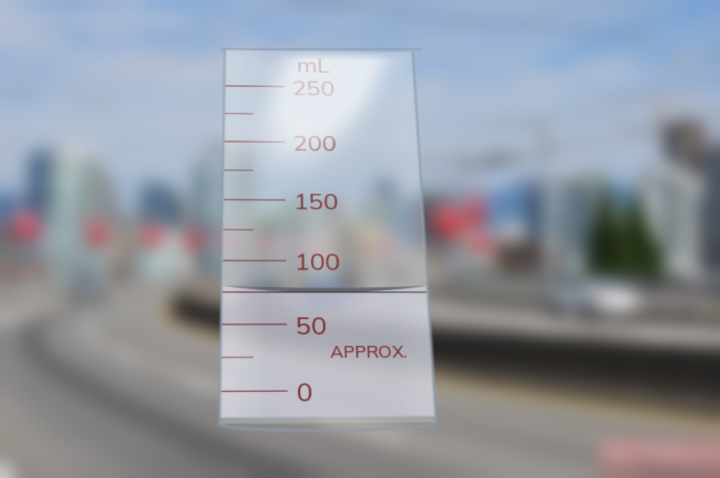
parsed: mL 75
